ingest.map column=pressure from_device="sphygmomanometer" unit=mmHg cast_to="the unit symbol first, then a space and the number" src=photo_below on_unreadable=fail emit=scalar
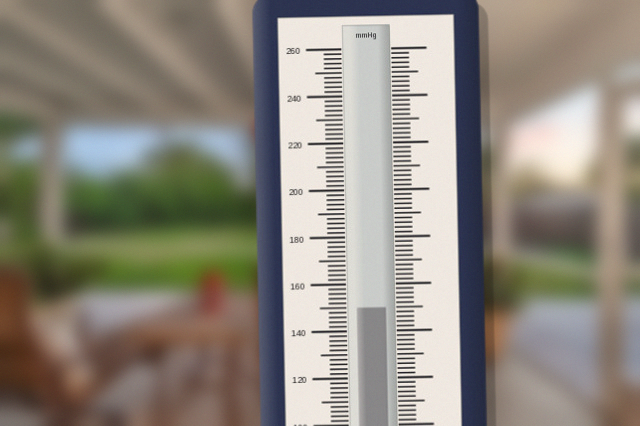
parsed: mmHg 150
